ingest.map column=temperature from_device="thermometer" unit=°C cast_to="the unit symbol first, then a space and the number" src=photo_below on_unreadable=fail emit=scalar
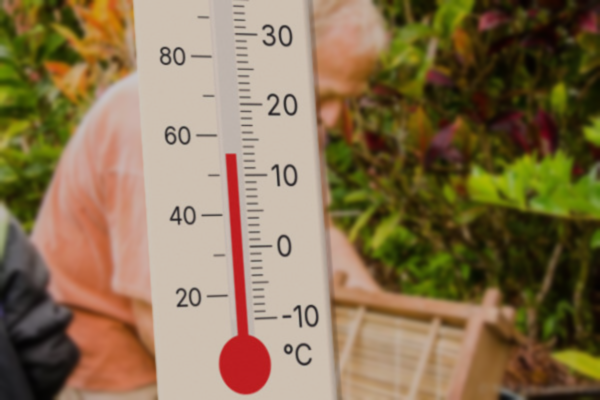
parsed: °C 13
